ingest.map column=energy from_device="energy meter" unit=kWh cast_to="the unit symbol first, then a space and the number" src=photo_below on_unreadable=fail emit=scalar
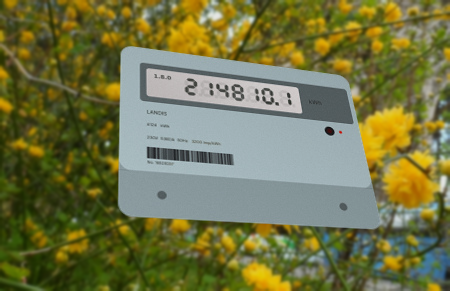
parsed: kWh 214810.1
